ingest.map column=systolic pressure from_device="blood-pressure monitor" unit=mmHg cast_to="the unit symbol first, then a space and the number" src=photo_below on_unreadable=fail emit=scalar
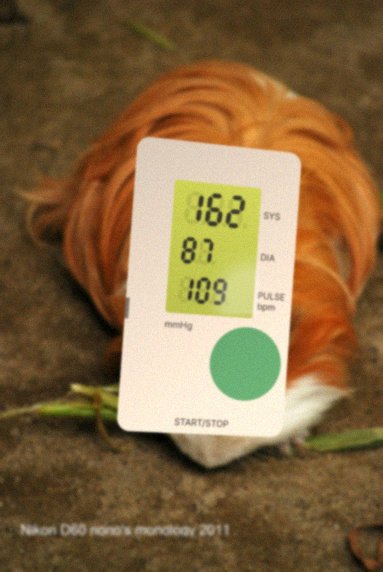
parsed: mmHg 162
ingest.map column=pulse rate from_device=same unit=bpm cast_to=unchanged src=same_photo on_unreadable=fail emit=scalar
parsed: bpm 109
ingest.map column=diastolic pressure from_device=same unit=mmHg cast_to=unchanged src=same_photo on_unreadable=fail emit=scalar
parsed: mmHg 87
